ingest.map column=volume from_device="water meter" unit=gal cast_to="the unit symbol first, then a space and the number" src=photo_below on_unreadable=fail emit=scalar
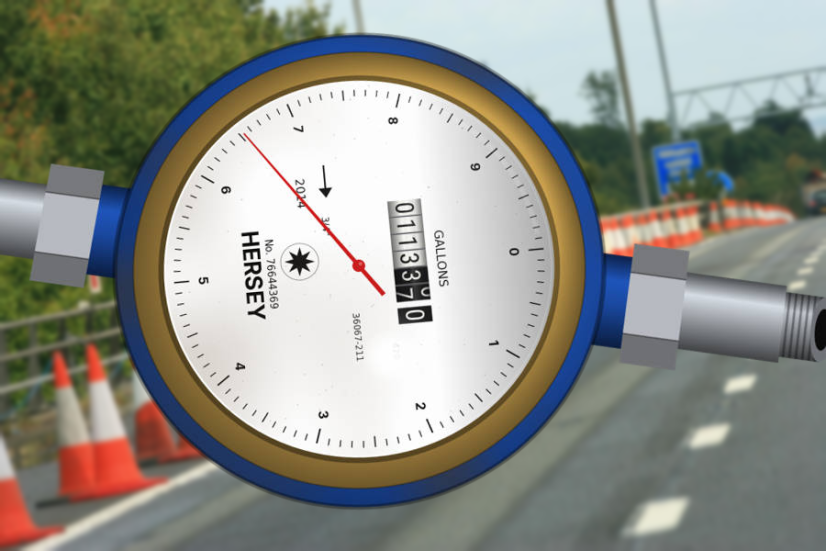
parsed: gal 113366.5
